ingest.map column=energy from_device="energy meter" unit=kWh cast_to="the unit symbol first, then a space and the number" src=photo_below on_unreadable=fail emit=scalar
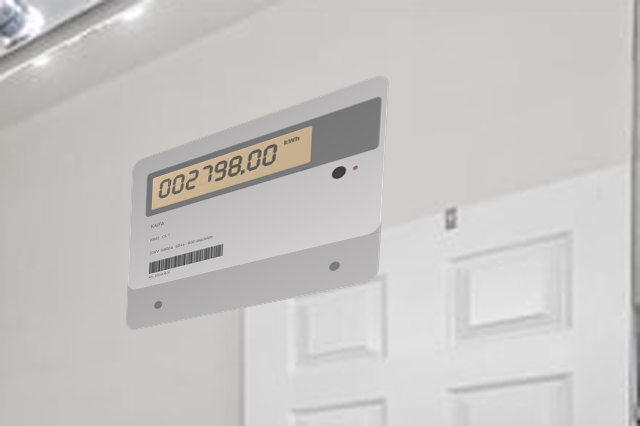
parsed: kWh 2798.00
